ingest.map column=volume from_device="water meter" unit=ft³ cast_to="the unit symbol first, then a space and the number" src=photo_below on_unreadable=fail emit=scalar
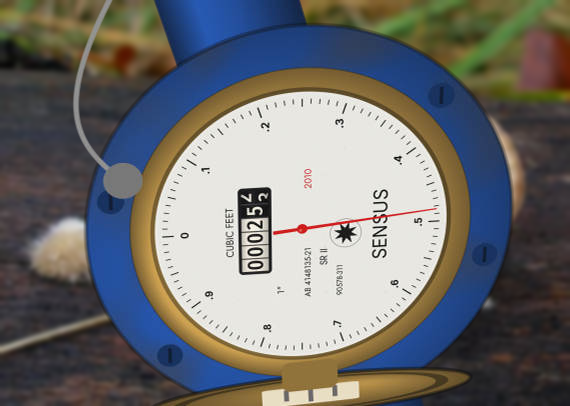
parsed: ft³ 252.48
